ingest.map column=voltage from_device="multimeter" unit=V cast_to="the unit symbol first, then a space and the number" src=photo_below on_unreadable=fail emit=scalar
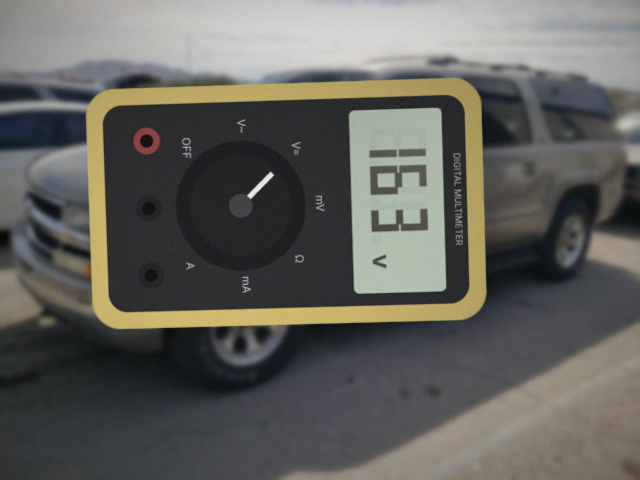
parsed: V 163
